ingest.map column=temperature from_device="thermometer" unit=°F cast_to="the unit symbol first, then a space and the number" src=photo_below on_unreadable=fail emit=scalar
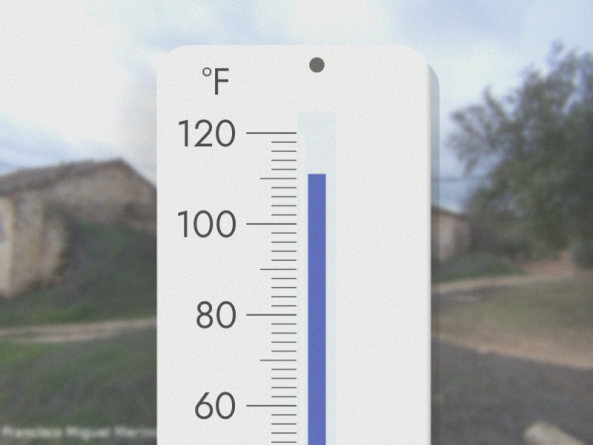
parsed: °F 111
